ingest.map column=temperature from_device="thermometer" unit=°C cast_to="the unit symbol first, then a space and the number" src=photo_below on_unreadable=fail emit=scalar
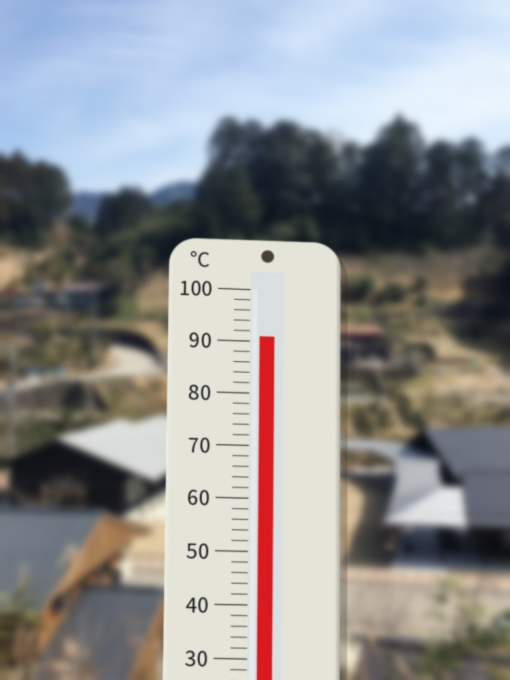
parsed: °C 91
